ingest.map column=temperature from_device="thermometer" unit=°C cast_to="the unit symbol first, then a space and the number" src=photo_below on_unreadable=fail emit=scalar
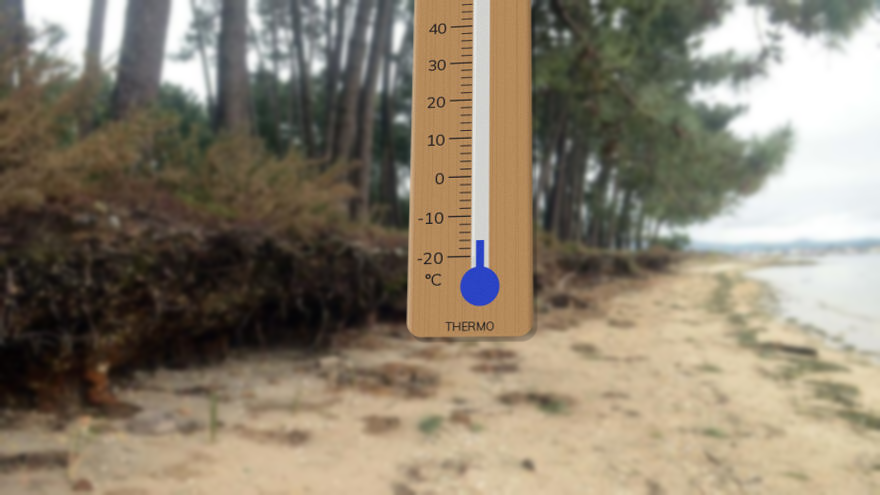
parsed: °C -16
